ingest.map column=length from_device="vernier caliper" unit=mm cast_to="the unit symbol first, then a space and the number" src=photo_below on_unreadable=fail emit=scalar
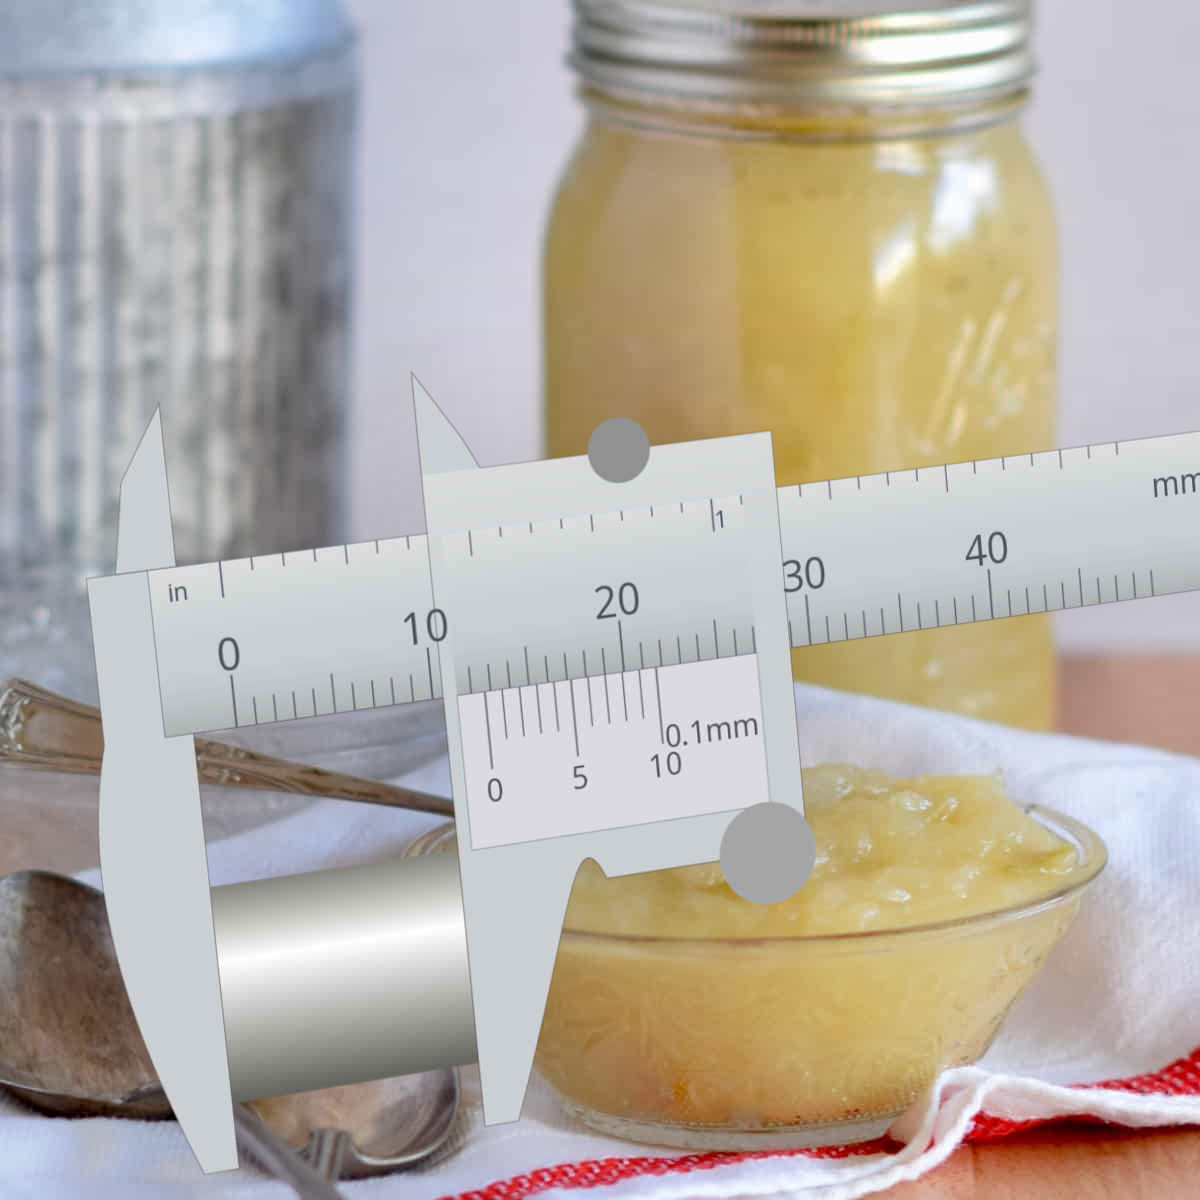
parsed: mm 12.7
